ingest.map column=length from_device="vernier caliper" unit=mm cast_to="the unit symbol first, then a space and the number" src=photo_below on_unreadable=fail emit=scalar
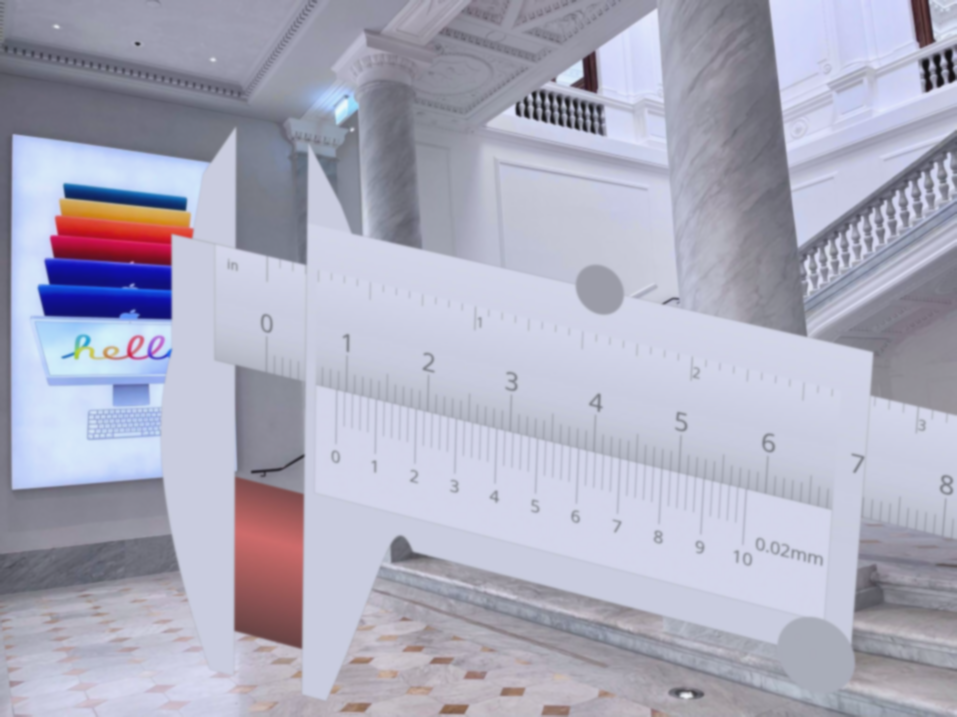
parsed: mm 8.8
